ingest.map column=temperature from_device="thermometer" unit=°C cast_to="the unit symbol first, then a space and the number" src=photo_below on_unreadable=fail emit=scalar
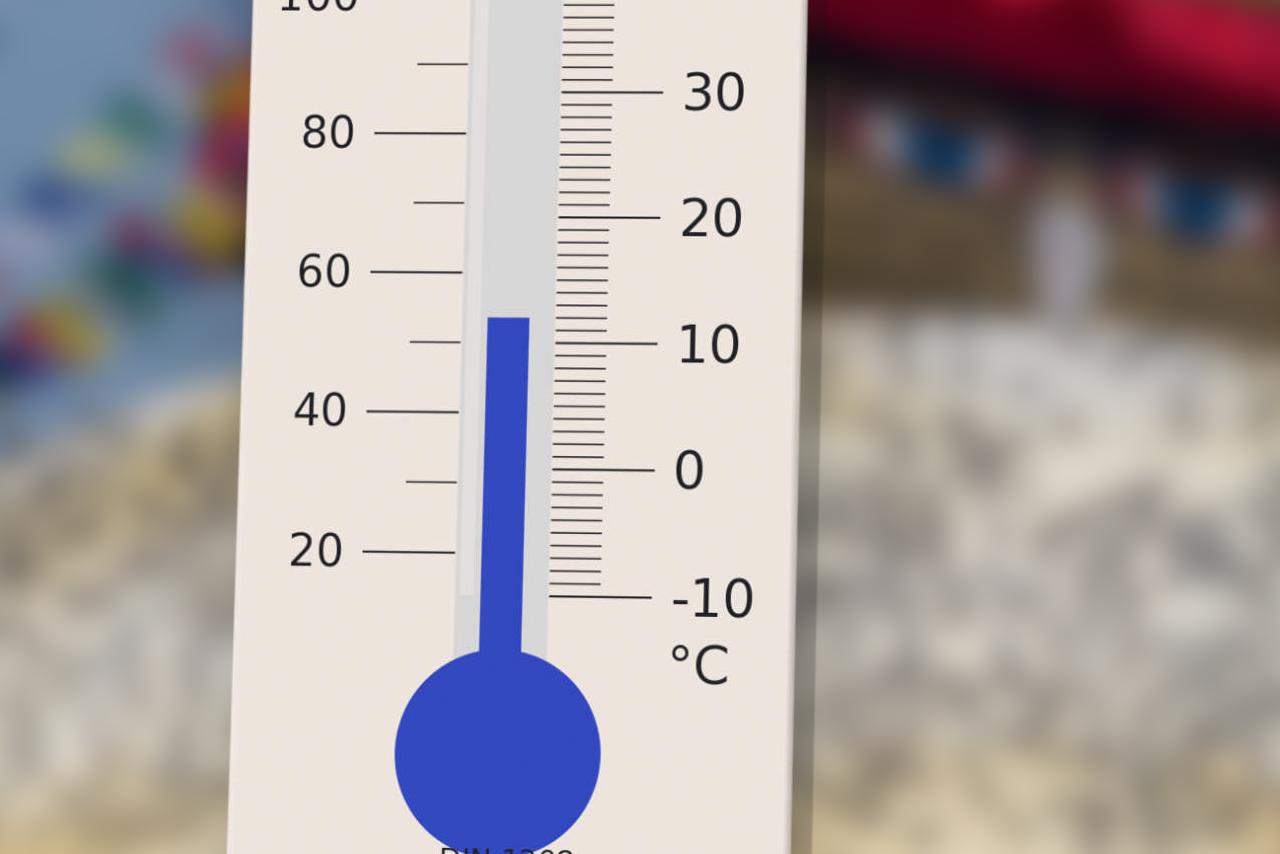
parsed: °C 12
